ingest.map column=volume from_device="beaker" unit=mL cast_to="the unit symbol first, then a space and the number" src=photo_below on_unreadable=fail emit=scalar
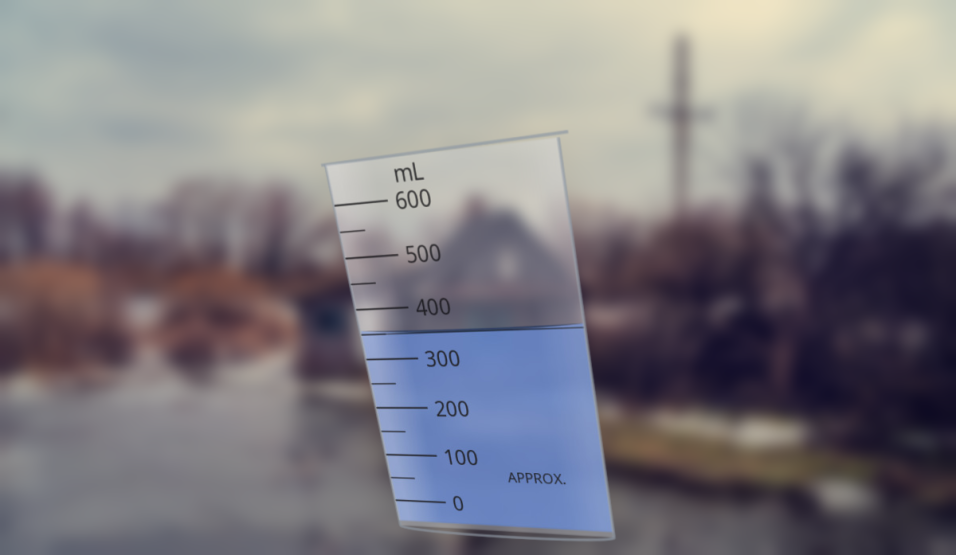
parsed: mL 350
